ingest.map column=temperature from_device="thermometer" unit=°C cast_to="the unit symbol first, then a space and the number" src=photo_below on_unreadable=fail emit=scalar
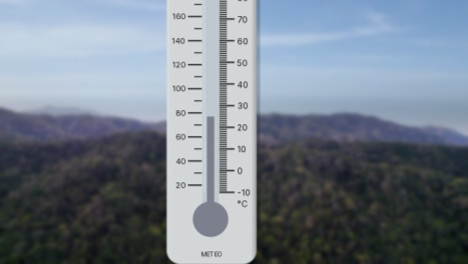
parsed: °C 25
